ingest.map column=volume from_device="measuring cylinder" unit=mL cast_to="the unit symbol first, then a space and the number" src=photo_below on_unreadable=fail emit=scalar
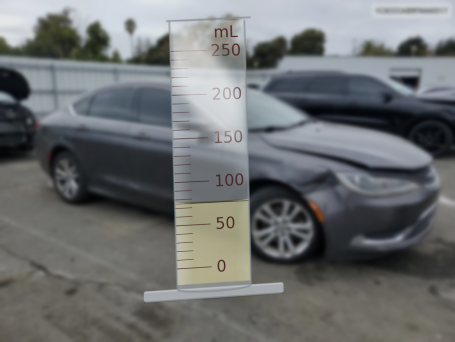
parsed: mL 75
